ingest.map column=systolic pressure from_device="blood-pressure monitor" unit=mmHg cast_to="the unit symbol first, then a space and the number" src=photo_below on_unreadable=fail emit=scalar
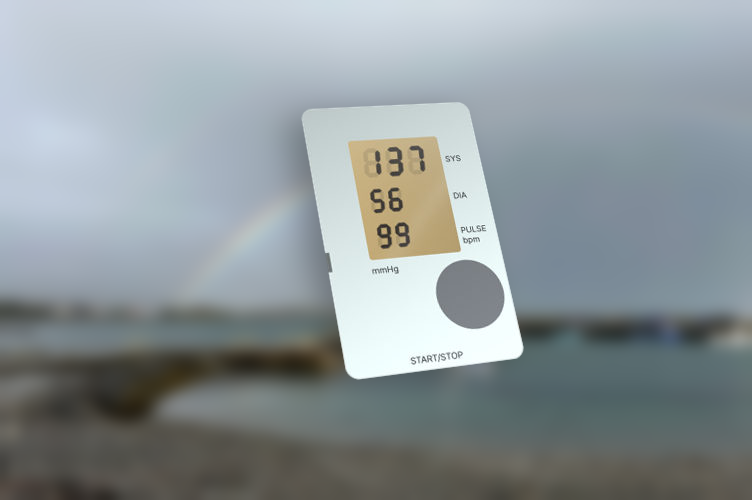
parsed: mmHg 137
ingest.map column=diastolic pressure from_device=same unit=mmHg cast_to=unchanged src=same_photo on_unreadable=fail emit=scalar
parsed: mmHg 56
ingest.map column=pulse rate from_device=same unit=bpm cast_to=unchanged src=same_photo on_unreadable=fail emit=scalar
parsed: bpm 99
